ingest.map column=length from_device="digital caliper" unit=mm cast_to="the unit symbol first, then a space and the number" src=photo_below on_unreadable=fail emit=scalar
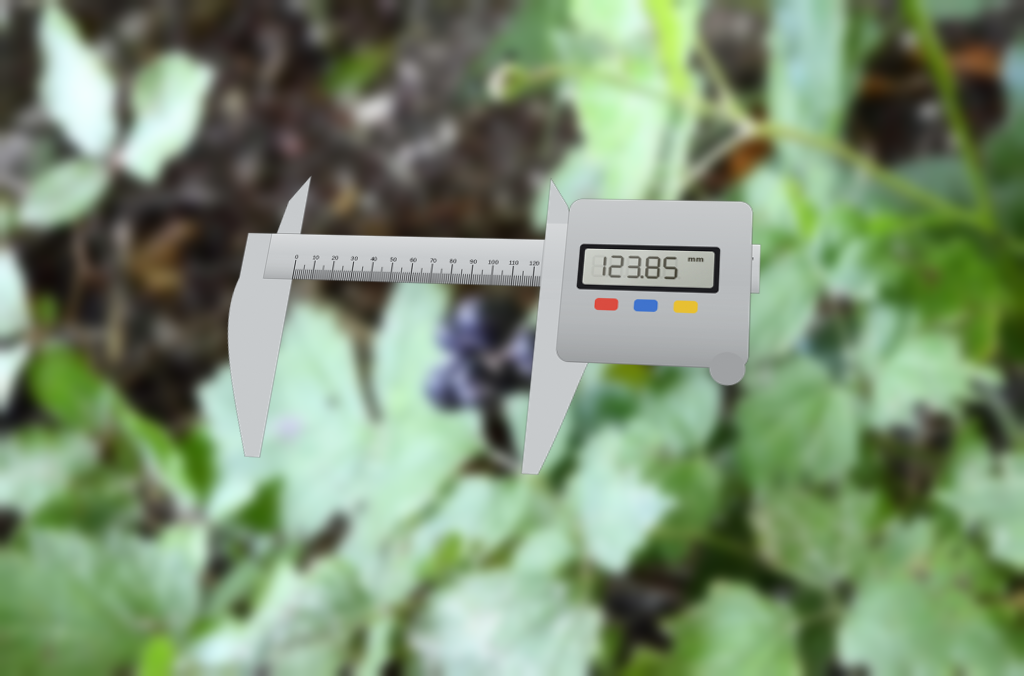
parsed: mm 123.85
